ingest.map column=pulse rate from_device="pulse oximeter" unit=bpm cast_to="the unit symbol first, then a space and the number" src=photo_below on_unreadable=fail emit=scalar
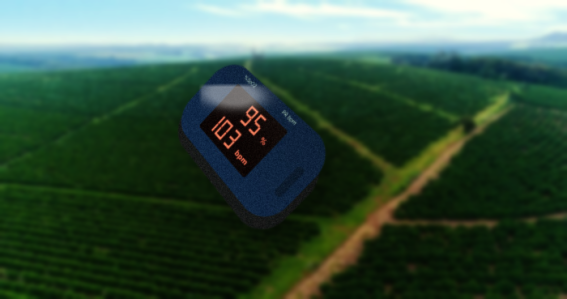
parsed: bpm 103
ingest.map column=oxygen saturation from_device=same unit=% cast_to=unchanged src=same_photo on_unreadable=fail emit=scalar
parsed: % 95
